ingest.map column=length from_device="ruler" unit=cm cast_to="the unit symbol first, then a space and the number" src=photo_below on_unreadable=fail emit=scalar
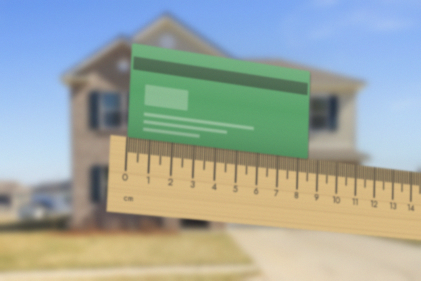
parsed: cm 8.5
